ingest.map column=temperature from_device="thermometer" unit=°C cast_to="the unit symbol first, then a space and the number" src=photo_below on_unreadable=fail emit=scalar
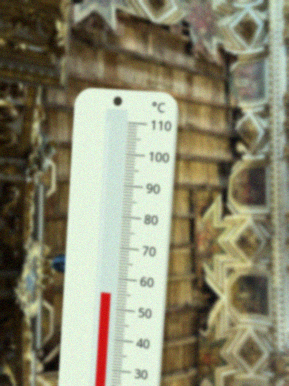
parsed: °C 55
